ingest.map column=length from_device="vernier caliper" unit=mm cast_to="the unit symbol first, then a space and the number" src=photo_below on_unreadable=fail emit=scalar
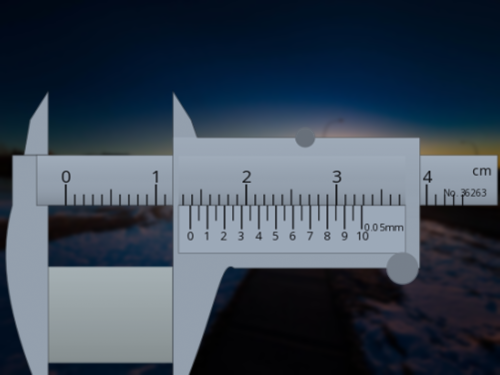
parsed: mm 13.8
